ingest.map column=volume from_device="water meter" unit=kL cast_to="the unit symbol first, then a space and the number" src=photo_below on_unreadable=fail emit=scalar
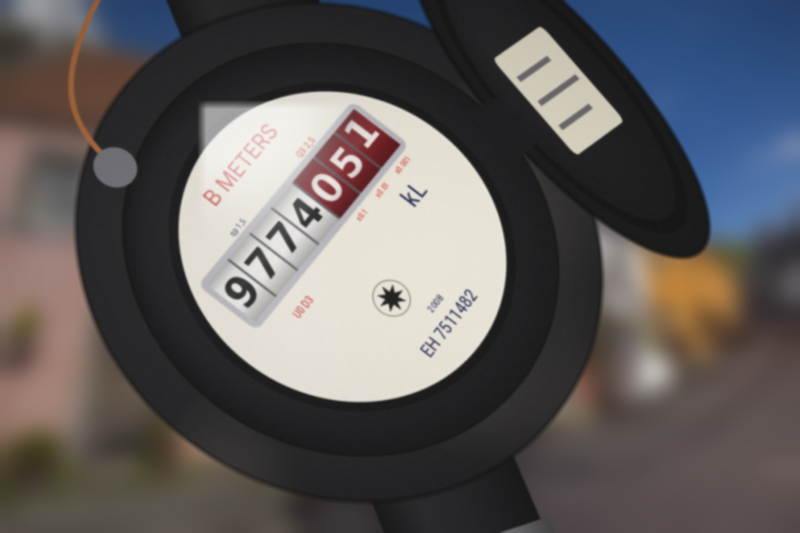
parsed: kL 9774.051
